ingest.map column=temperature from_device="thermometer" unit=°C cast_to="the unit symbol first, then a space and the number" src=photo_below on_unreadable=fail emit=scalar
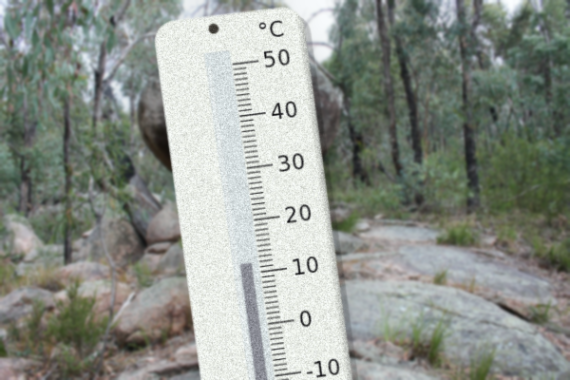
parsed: °C 12
